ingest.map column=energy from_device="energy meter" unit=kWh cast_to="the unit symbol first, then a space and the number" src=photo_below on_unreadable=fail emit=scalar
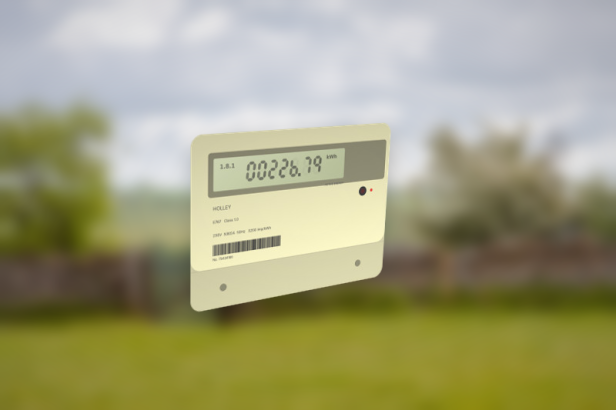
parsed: kWh 226.79
